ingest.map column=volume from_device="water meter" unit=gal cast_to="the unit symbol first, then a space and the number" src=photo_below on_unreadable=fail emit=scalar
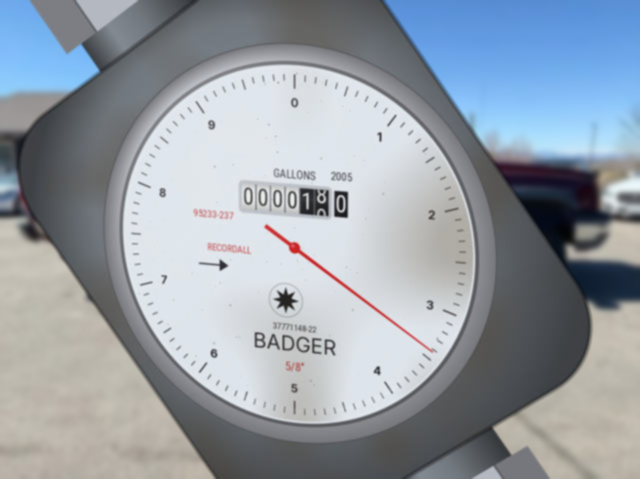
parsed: gal 183.4
